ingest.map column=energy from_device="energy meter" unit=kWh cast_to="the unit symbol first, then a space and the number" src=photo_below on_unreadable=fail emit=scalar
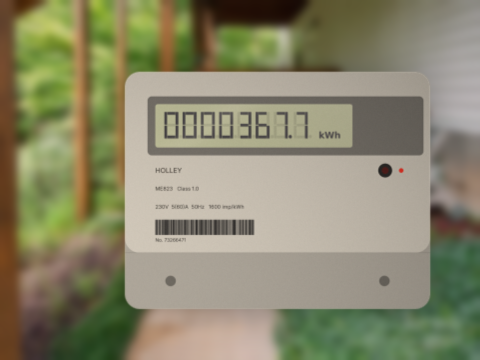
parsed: kWh 367.7
